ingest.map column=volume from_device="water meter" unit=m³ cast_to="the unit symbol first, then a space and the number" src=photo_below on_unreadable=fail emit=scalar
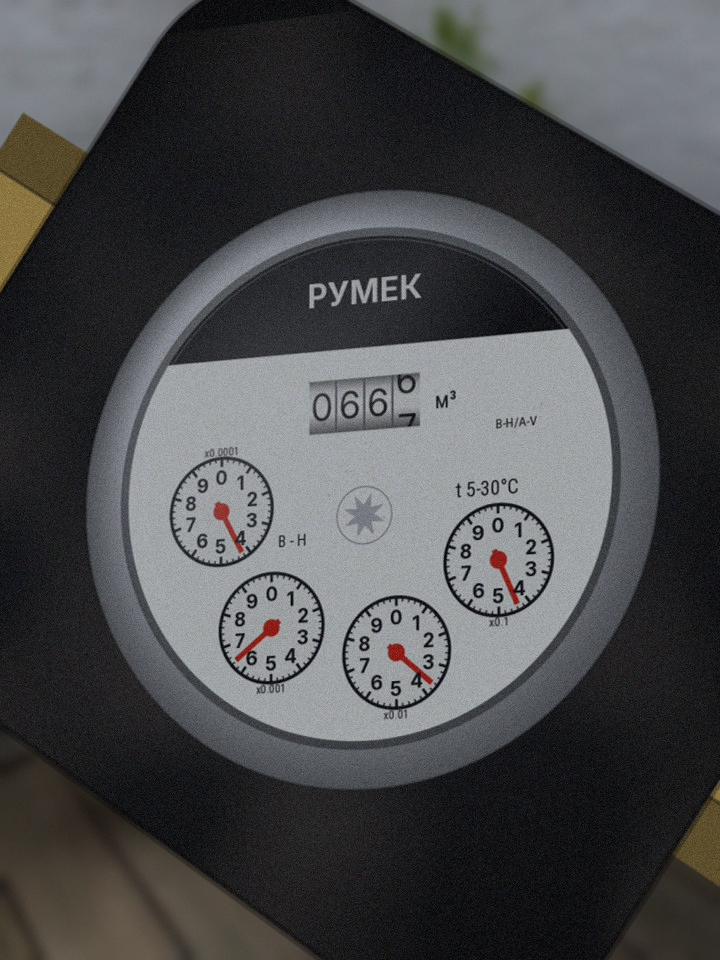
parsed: m³ 666.4364
